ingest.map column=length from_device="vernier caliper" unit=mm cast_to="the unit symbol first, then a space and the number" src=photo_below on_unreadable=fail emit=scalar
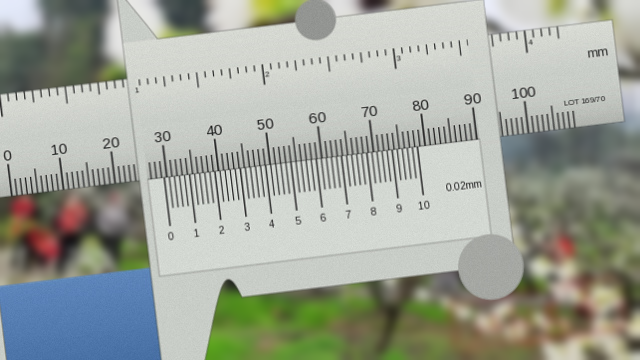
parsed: mm 29.5
